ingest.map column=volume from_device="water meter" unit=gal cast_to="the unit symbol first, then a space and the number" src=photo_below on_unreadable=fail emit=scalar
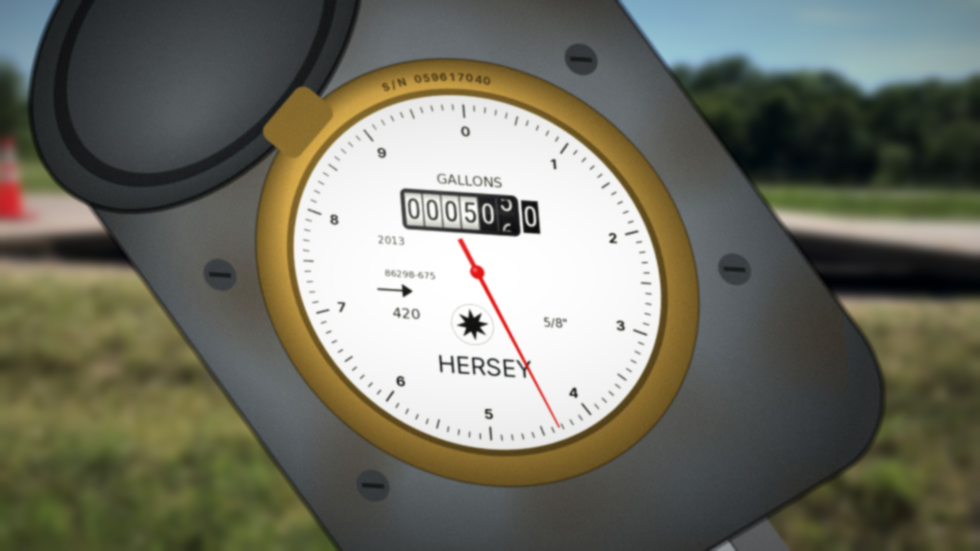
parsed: gal 5054.3
